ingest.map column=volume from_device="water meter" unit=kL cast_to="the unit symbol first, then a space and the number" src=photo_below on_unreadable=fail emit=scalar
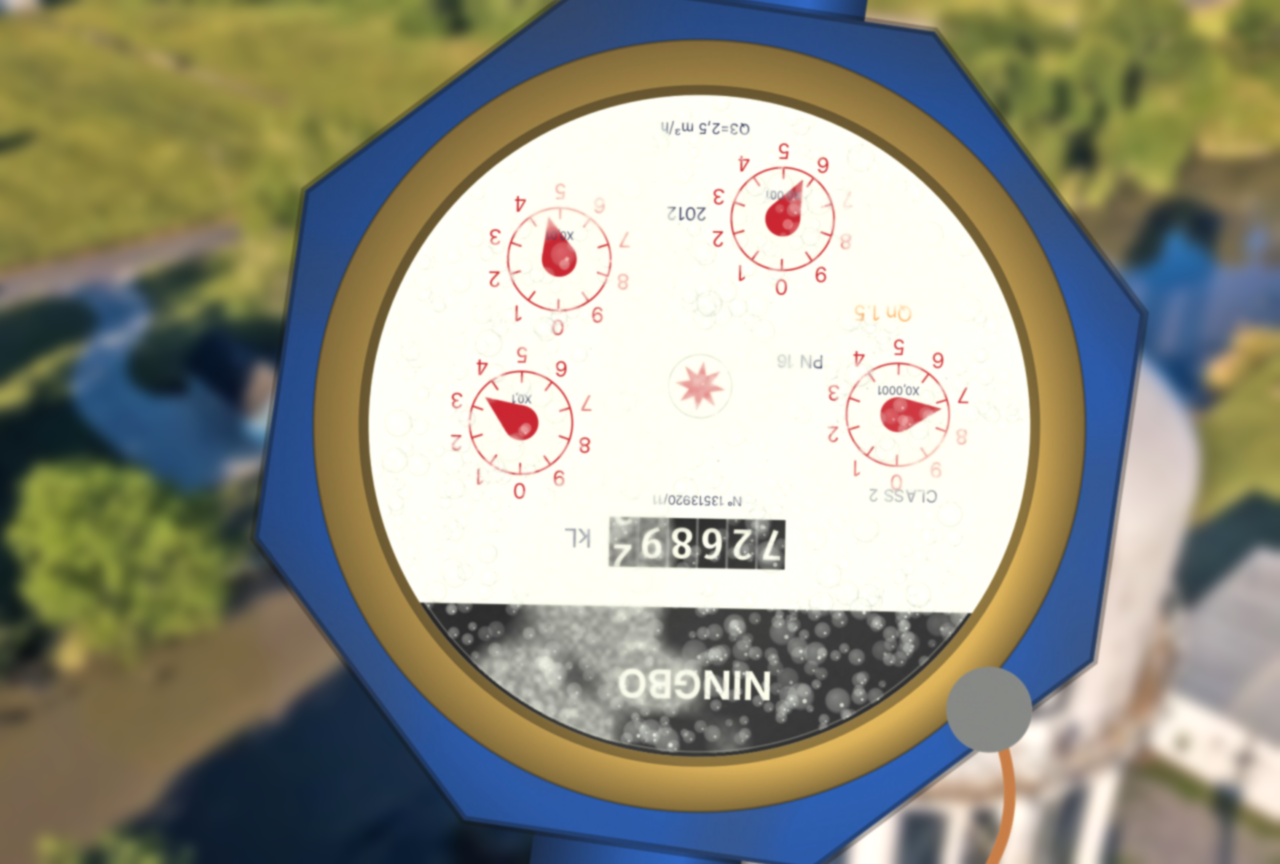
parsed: kL 726892.3457
